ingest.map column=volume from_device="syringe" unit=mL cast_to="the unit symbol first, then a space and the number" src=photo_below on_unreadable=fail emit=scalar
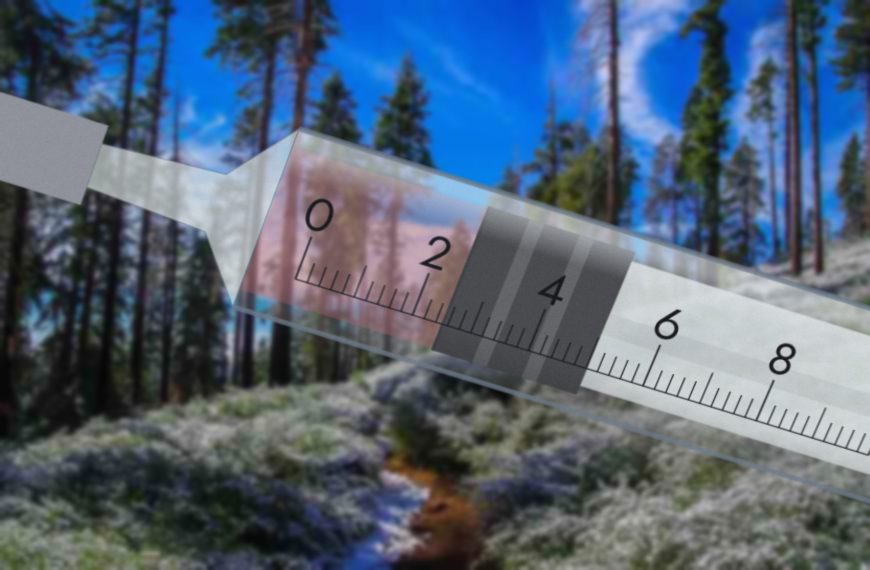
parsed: mL 2.5
